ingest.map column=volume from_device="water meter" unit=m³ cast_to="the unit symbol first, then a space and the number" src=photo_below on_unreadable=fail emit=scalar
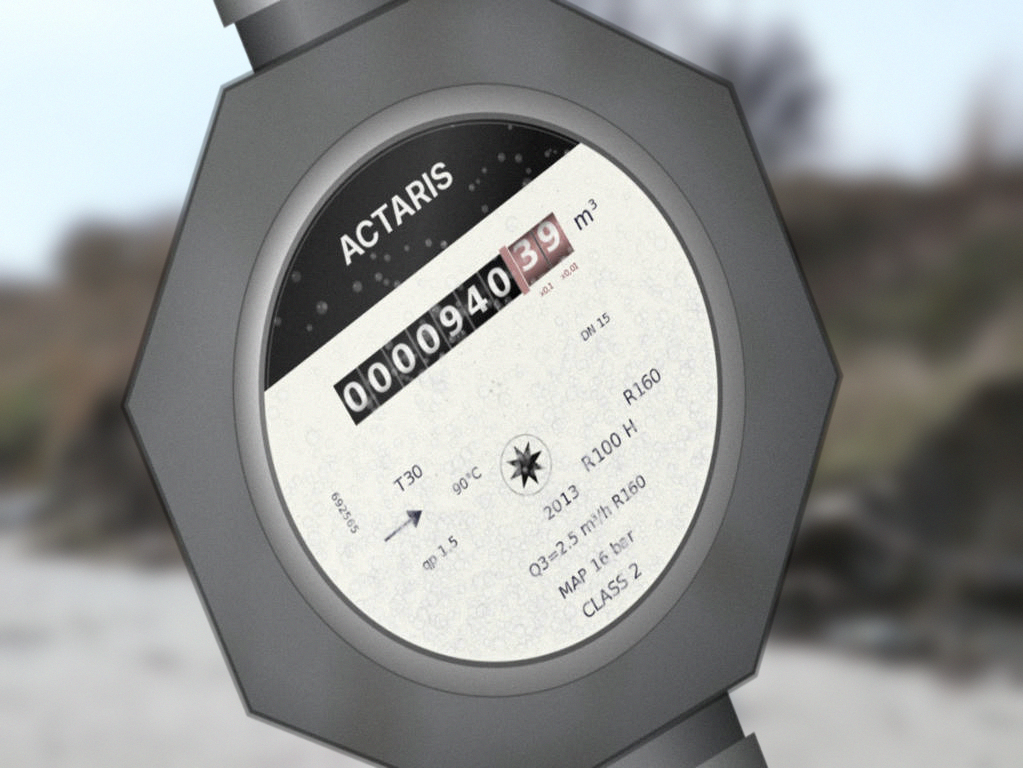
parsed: m³ 940.39
